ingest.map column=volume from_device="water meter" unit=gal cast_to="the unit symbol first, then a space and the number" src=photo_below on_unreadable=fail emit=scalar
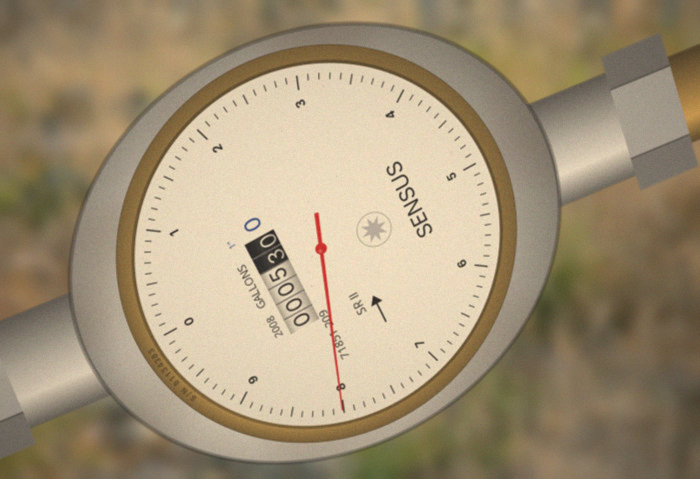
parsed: gal 5298.0
